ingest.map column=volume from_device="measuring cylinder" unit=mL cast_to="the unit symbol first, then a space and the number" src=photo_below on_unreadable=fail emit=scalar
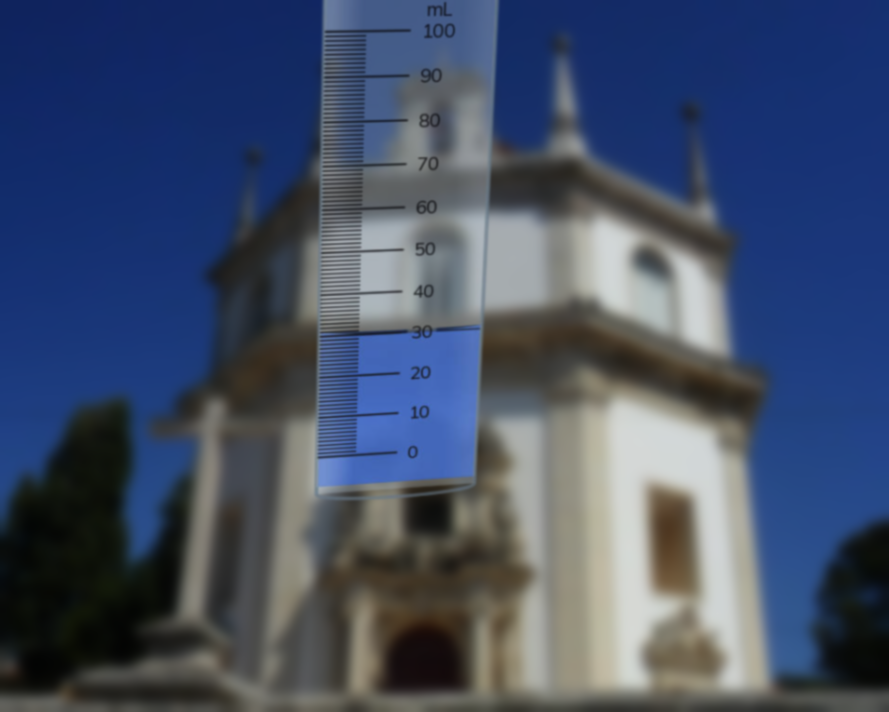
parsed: mL 30
